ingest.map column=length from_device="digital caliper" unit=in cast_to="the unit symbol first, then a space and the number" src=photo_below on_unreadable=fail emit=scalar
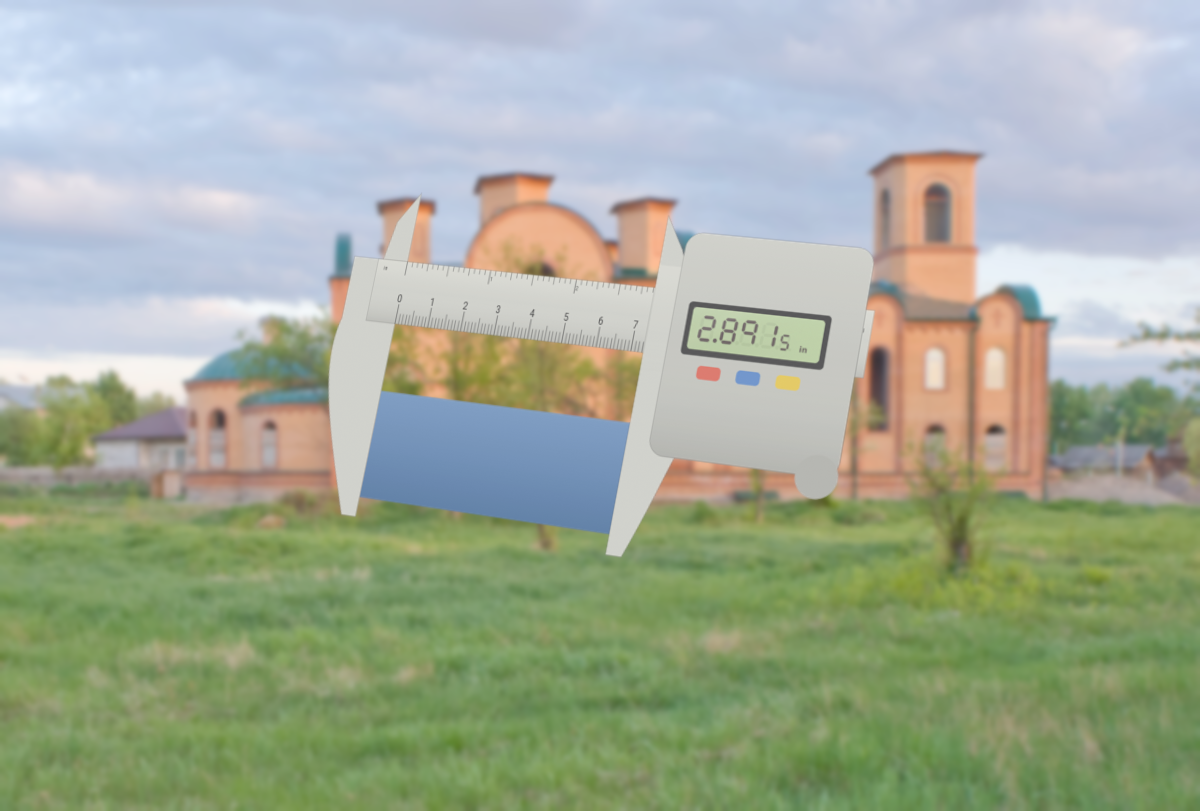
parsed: in 2.8915
